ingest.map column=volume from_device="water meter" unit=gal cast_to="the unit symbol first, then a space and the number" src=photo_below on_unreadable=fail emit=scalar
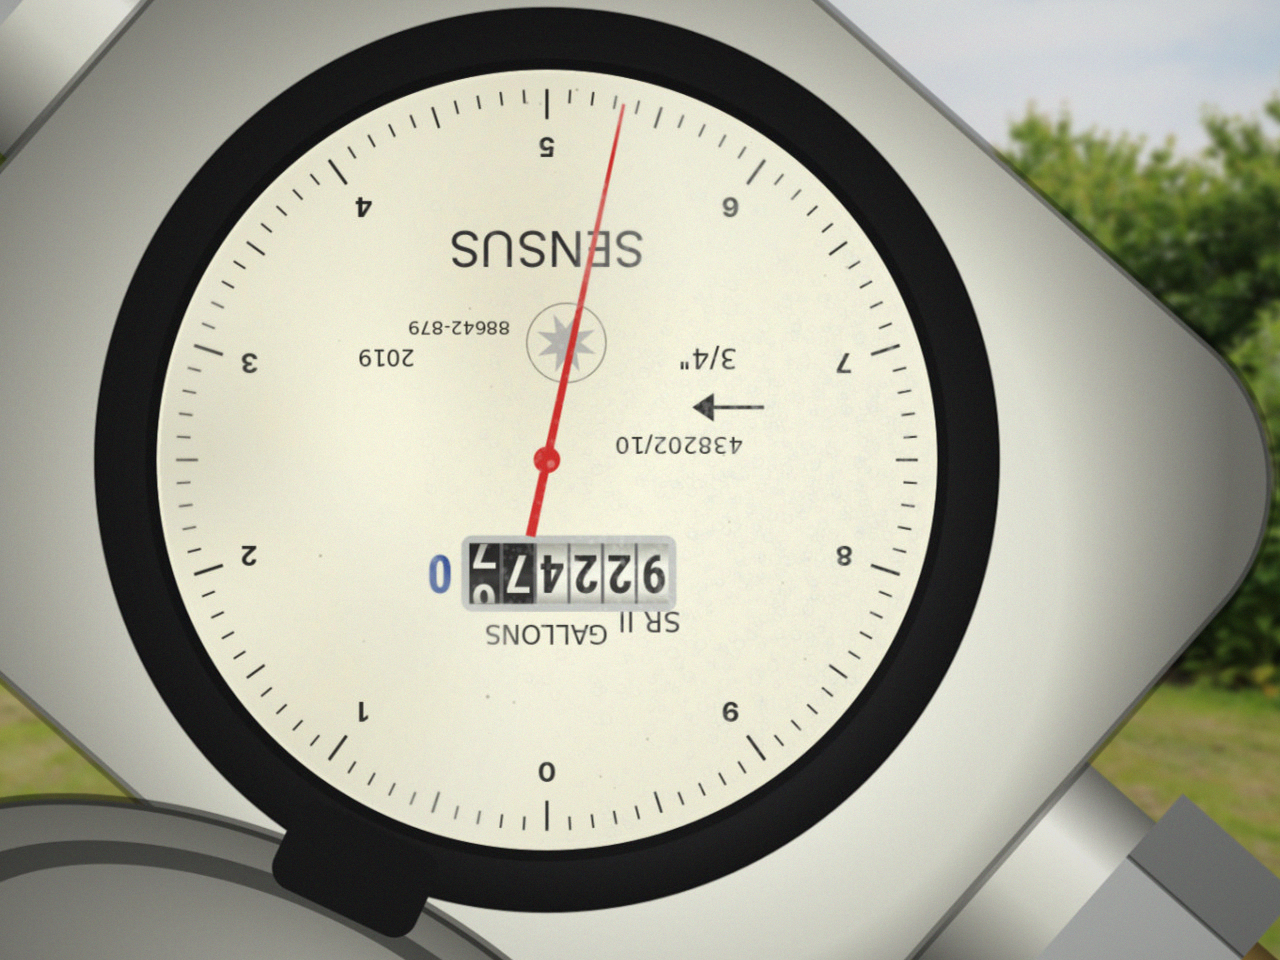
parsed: gal 9224765.3
